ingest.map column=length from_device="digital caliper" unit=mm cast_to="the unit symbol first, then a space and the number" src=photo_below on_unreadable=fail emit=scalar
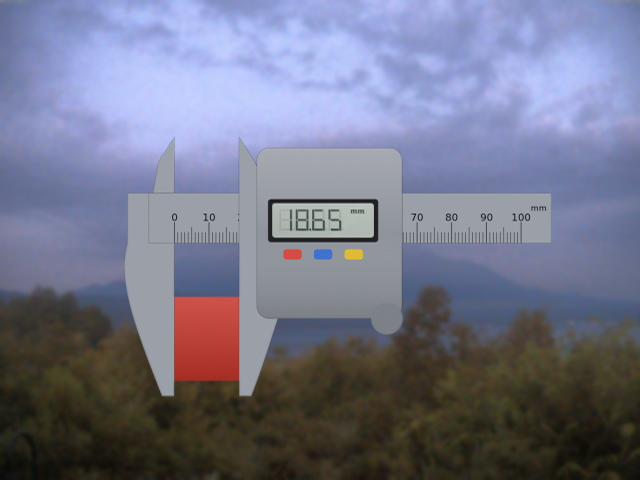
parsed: mm 18.65
